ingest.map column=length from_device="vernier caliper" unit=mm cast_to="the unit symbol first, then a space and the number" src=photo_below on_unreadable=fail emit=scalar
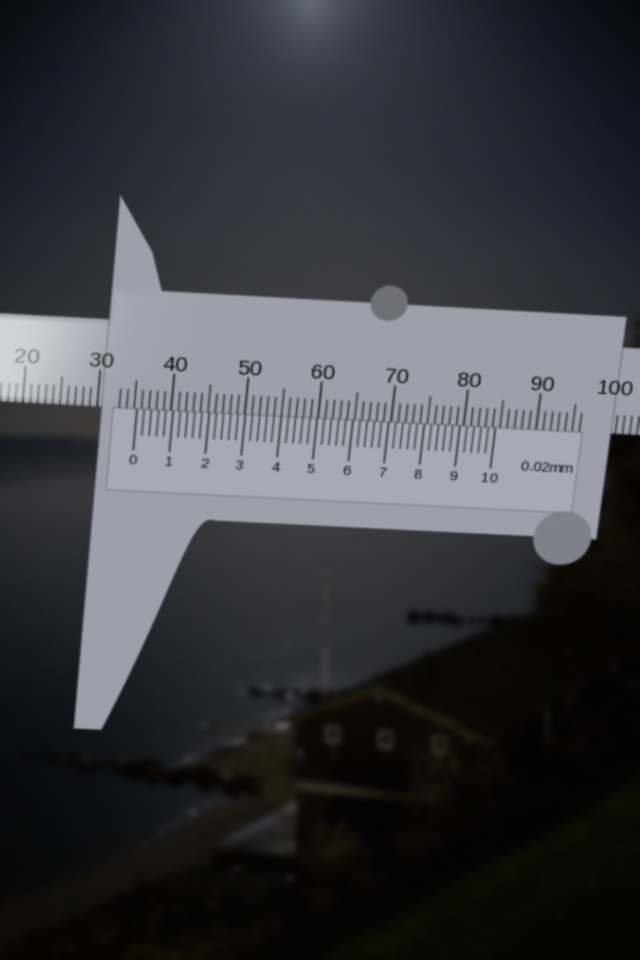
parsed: mm 35.4
